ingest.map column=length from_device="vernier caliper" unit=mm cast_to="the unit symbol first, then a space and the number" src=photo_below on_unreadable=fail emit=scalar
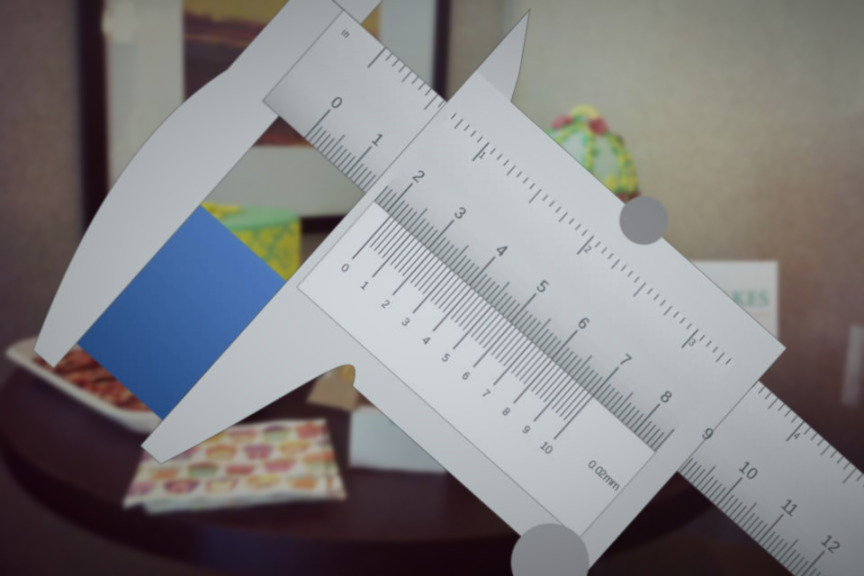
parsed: mm 21.0
